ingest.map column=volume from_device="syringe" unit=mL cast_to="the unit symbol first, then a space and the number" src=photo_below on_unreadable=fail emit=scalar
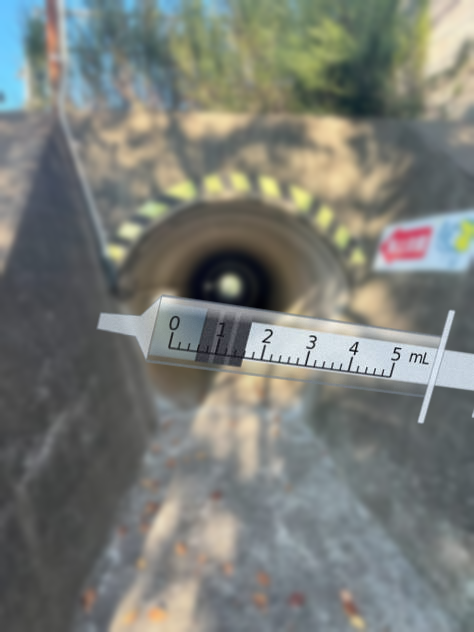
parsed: mL 0.6
